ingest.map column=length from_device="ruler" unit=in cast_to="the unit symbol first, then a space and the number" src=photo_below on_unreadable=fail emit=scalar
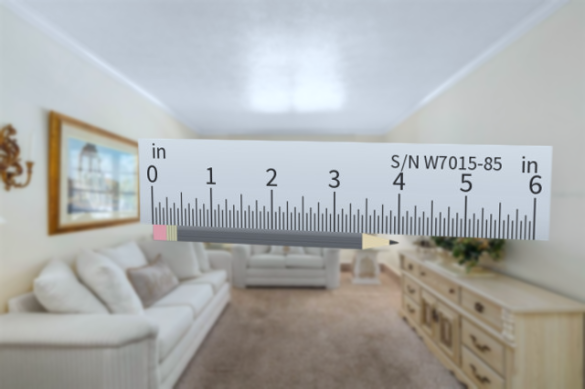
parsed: in 4
